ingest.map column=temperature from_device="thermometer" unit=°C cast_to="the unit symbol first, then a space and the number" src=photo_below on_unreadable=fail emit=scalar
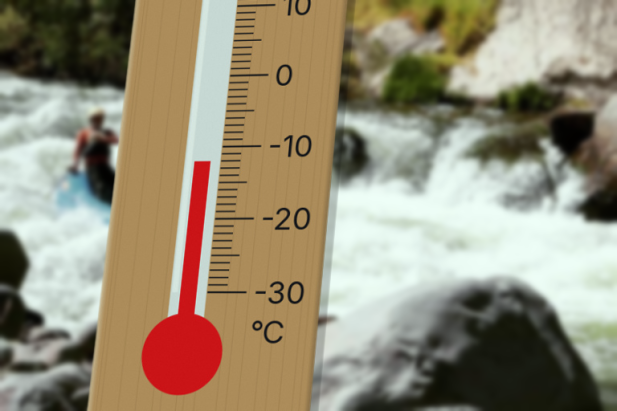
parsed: °C -12
